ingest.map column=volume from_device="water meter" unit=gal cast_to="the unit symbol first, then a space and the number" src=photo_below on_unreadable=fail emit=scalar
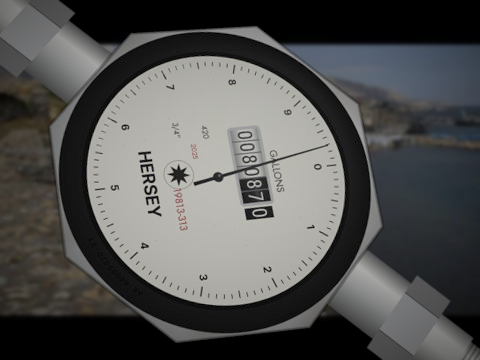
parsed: gal 80869.7
